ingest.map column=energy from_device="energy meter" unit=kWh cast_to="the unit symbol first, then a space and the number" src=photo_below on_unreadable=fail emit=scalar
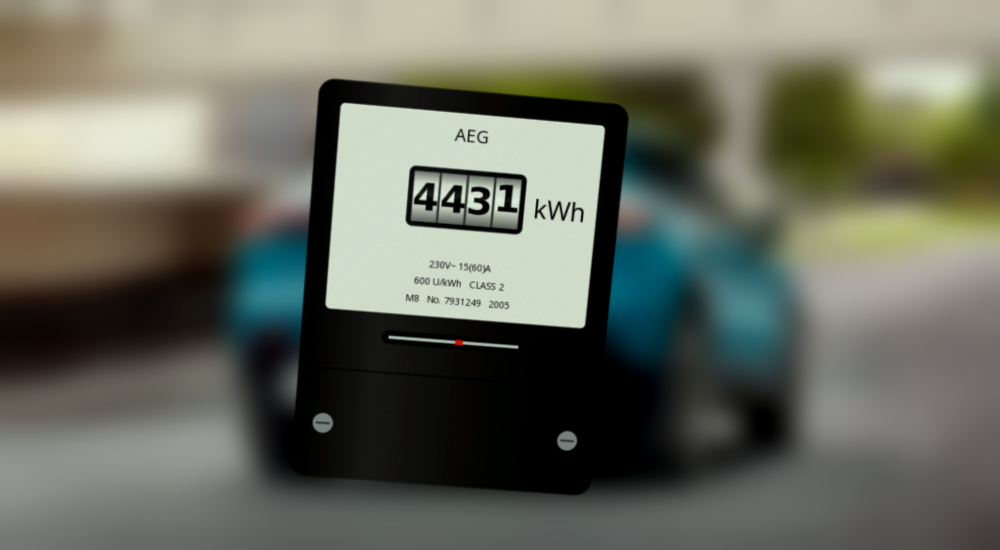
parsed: kWh 4431
